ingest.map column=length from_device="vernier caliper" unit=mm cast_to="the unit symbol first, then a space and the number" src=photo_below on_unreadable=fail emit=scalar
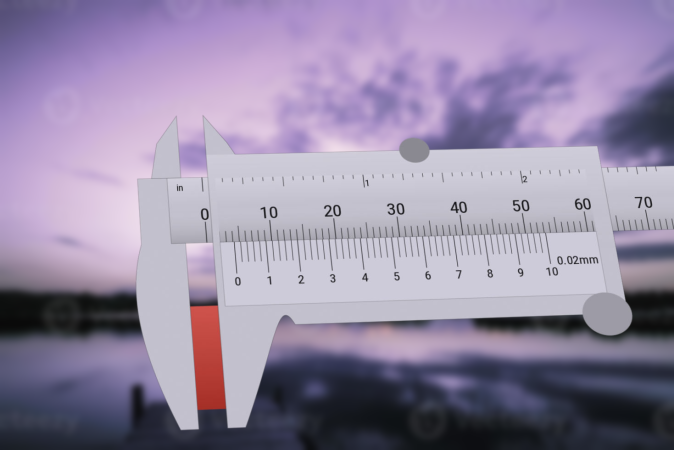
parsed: mm 4.2
